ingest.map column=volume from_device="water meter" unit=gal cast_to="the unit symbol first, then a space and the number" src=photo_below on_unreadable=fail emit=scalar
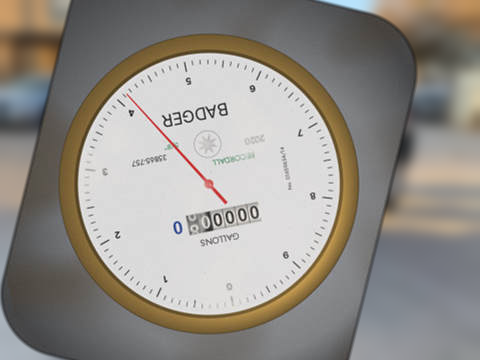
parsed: gal 84.1
